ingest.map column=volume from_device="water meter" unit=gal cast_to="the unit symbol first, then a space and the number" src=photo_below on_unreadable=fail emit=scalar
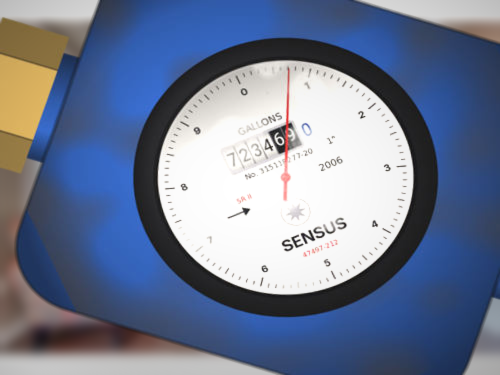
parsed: gal 7234690.7
